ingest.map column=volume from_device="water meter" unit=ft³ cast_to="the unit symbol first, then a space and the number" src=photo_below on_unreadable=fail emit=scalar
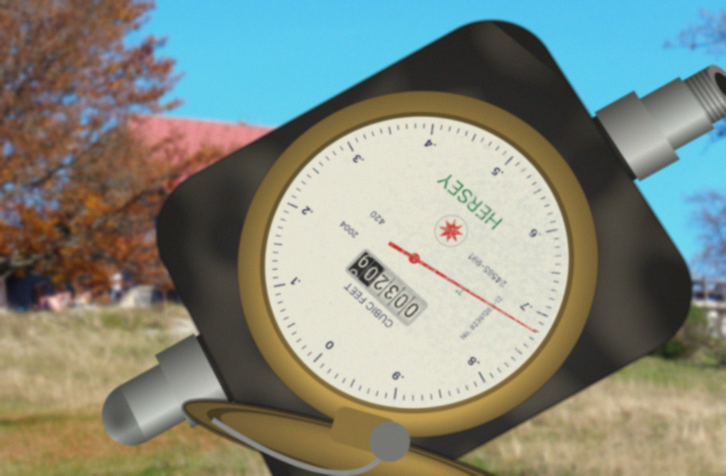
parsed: ft³ 3208.72
